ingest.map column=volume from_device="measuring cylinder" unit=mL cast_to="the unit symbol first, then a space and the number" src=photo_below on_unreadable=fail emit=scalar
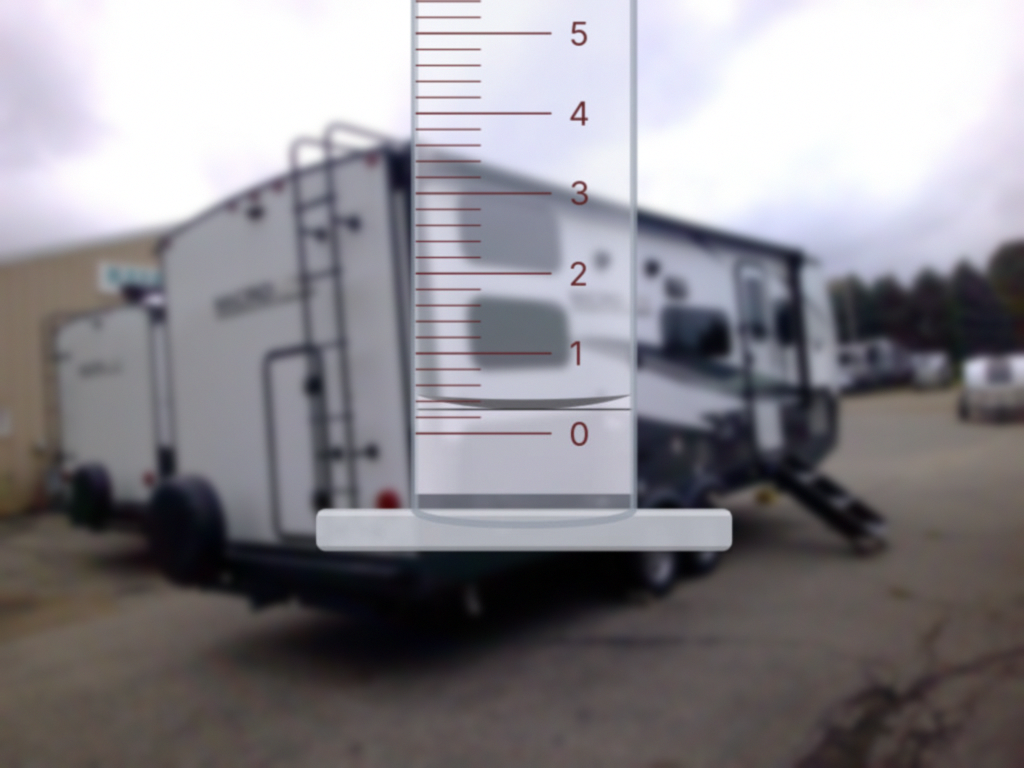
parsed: mL 0.3
